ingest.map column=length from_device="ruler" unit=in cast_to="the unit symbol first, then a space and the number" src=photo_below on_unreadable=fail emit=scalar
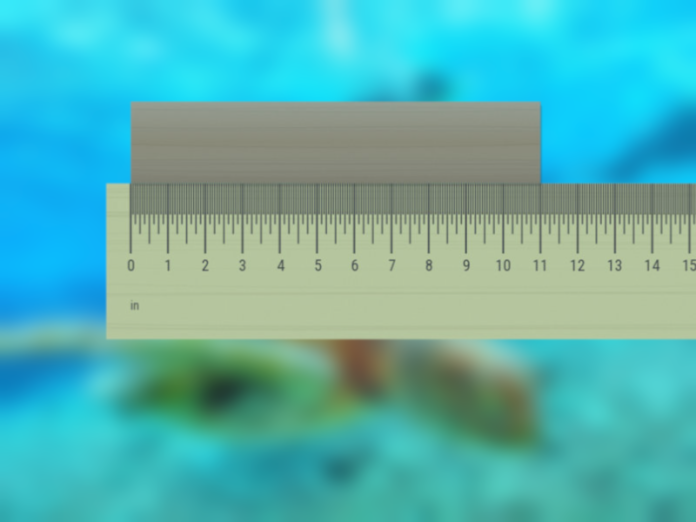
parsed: in 11
